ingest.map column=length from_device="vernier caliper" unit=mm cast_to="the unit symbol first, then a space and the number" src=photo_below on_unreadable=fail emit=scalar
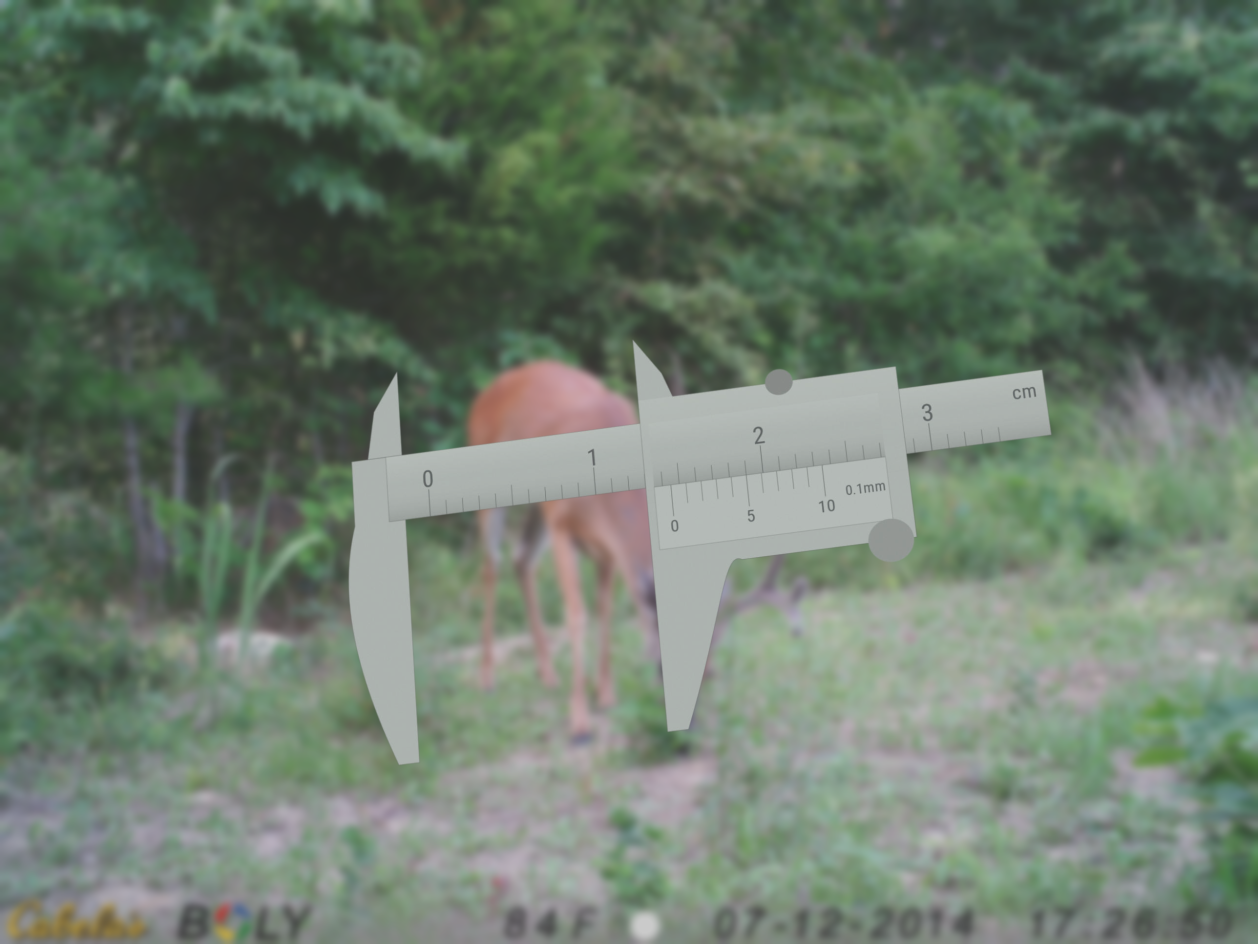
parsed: mm 14.5
